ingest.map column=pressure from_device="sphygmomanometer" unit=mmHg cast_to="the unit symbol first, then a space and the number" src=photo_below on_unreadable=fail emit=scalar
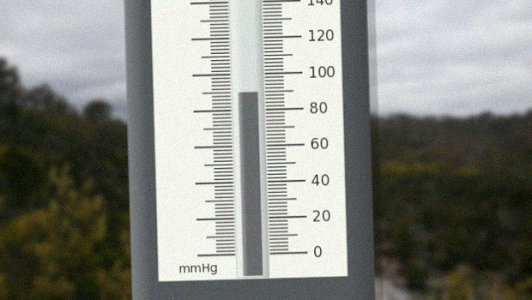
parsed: mmHg 90
